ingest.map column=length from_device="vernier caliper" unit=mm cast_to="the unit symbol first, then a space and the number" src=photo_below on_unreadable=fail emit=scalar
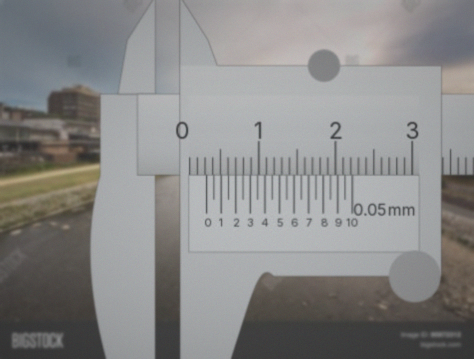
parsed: mm 3.2
